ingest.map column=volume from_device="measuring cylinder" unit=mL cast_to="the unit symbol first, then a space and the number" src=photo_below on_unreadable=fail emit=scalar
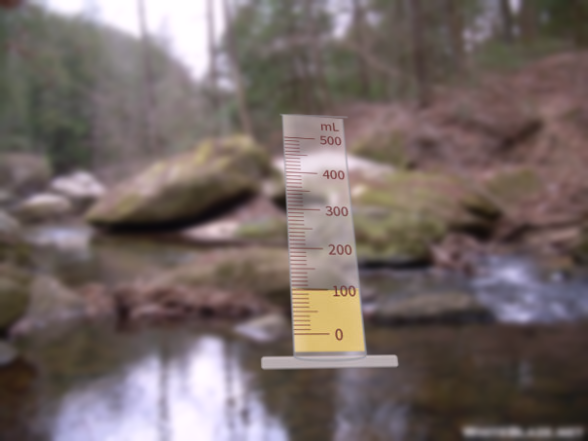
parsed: mL 100
